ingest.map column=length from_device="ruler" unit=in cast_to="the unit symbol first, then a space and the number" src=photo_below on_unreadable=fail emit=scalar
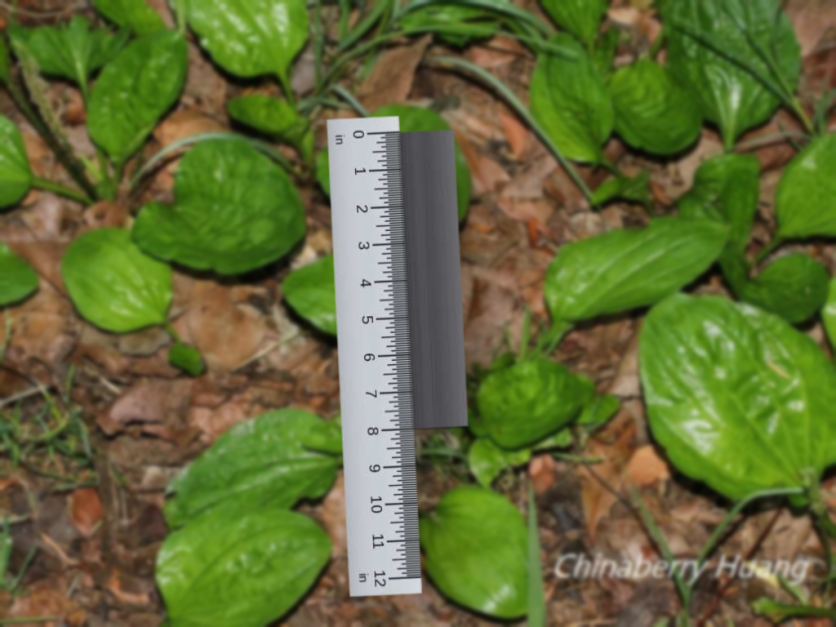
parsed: in 8
